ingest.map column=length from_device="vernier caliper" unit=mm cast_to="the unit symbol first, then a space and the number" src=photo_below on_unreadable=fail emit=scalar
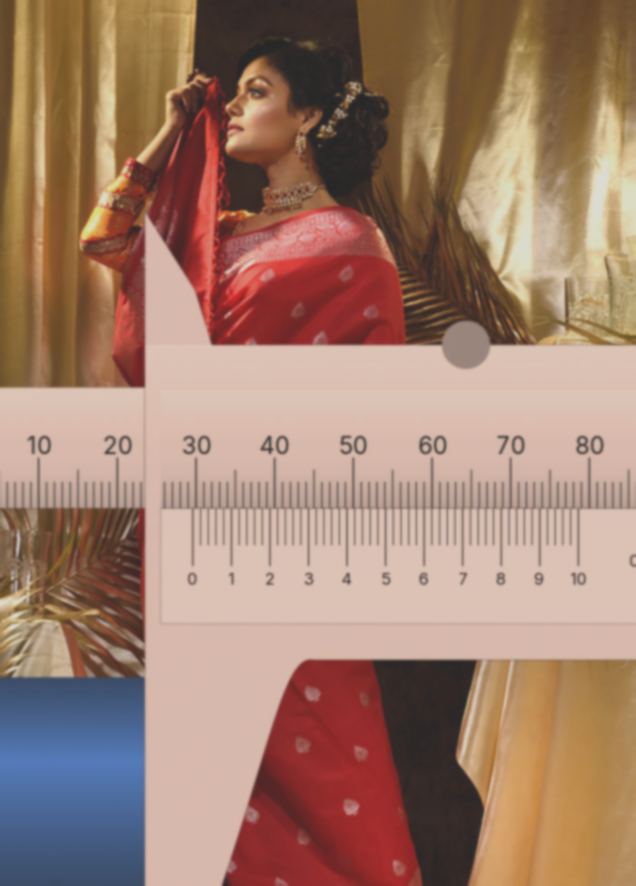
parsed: mm 29.6
